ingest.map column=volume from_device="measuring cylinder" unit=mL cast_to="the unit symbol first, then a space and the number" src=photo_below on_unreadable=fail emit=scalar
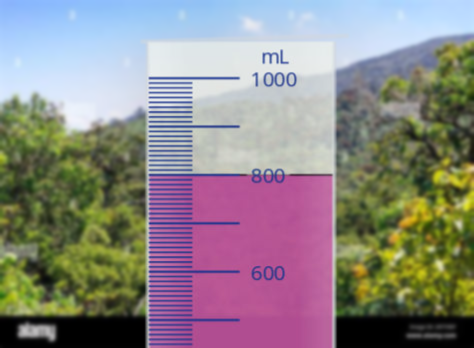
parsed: mL 800
